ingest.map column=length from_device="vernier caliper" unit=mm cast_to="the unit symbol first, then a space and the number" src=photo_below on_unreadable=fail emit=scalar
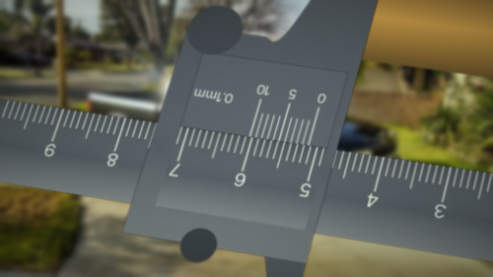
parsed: mm 51.4
